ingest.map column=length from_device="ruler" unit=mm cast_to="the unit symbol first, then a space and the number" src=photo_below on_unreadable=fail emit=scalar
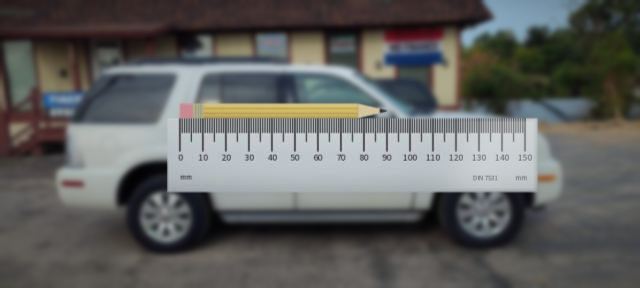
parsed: mm 90
